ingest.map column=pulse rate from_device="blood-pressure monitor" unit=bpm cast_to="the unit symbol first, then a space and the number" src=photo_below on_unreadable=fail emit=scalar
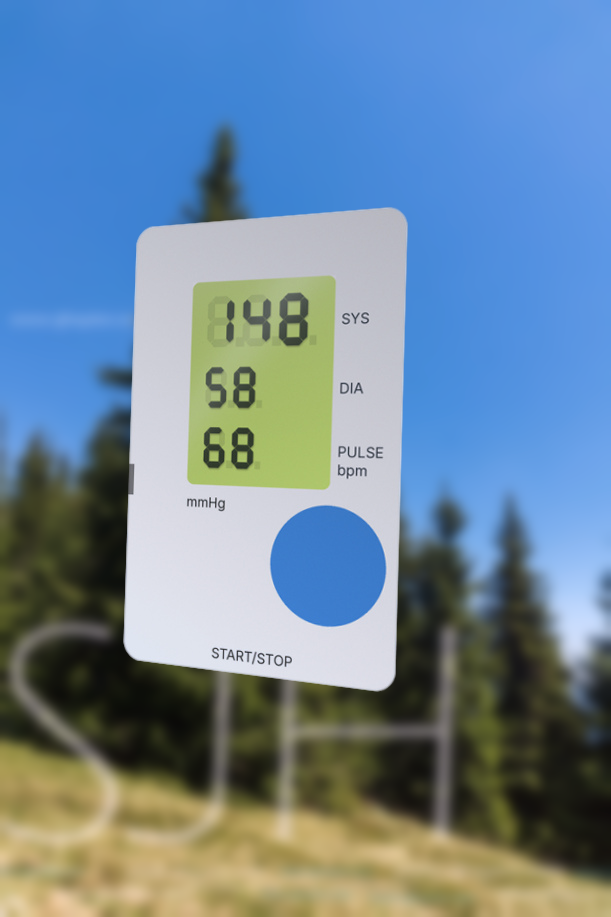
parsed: bpm 68
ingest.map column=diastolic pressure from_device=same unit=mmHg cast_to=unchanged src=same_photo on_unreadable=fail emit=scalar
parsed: mmHg 58
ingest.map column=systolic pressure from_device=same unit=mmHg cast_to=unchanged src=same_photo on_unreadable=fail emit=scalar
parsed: mmHg 148
